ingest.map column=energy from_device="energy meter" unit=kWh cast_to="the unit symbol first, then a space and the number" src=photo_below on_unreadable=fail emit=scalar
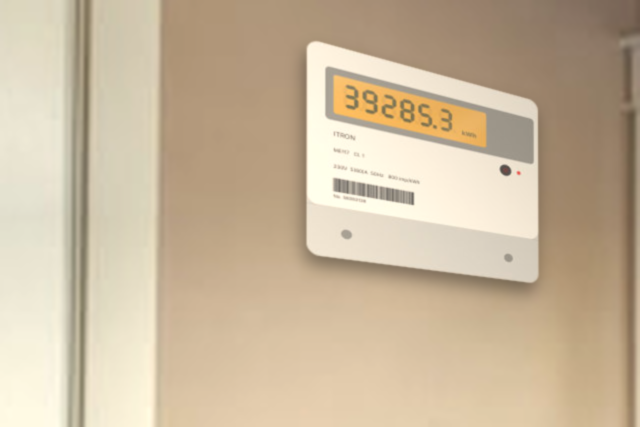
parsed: kWh 39285.3
